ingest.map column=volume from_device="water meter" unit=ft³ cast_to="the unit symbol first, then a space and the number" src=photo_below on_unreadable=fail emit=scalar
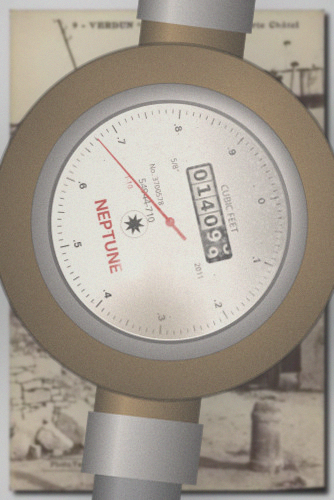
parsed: ft³ 14098.67
